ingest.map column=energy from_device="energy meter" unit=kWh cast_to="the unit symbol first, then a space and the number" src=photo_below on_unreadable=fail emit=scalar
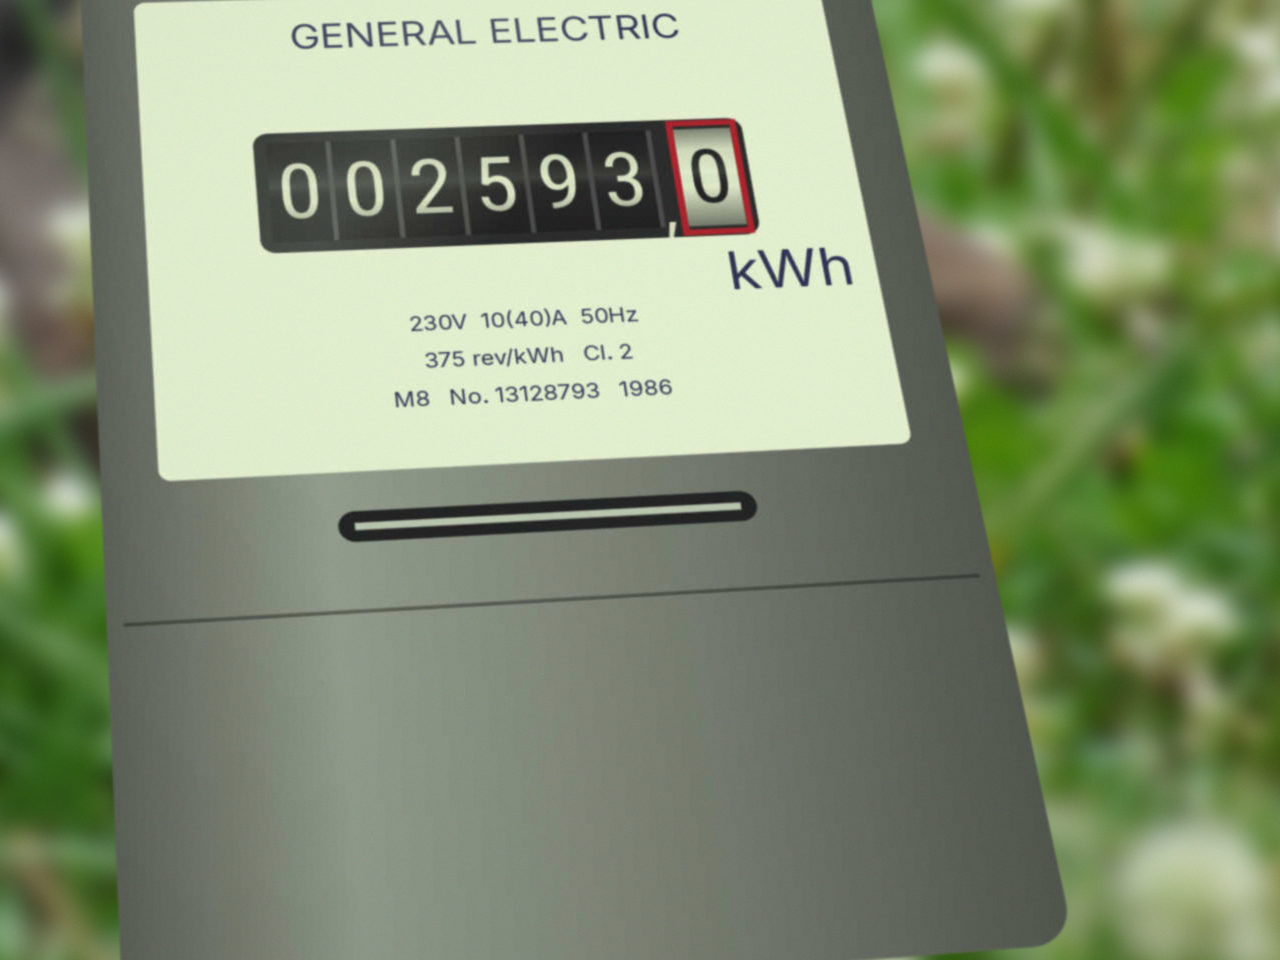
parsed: kWh 2593.0
